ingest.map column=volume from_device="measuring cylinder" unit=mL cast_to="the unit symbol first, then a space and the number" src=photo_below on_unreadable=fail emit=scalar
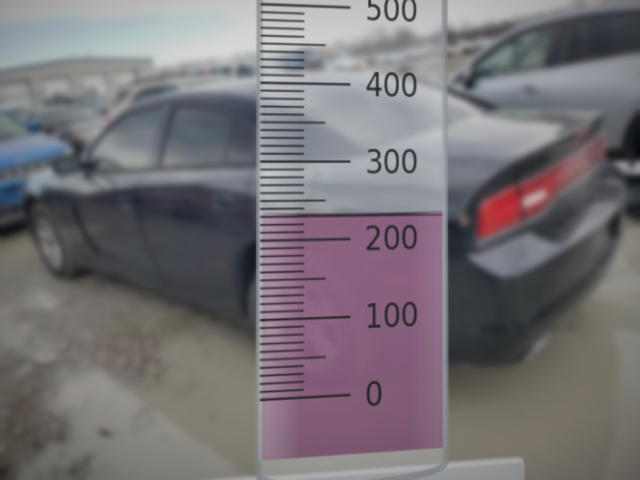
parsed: mL 230
